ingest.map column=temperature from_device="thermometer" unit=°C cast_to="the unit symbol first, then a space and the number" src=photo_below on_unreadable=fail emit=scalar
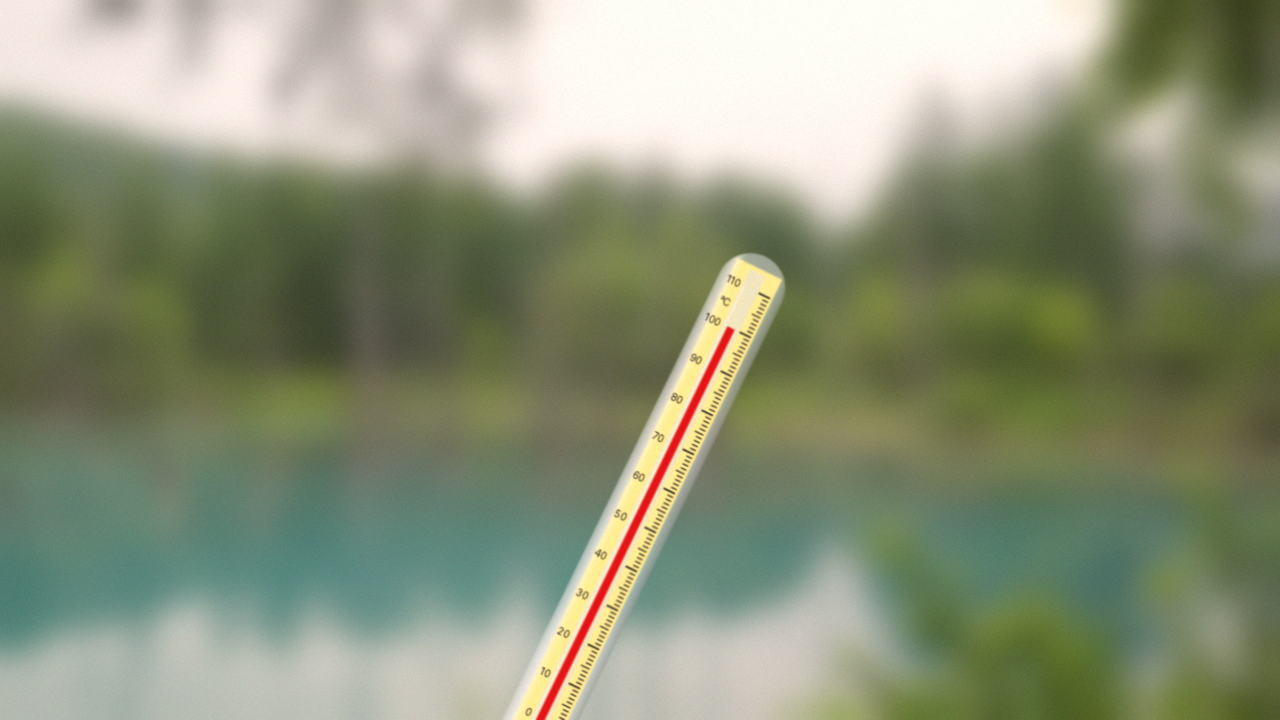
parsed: °C 100
